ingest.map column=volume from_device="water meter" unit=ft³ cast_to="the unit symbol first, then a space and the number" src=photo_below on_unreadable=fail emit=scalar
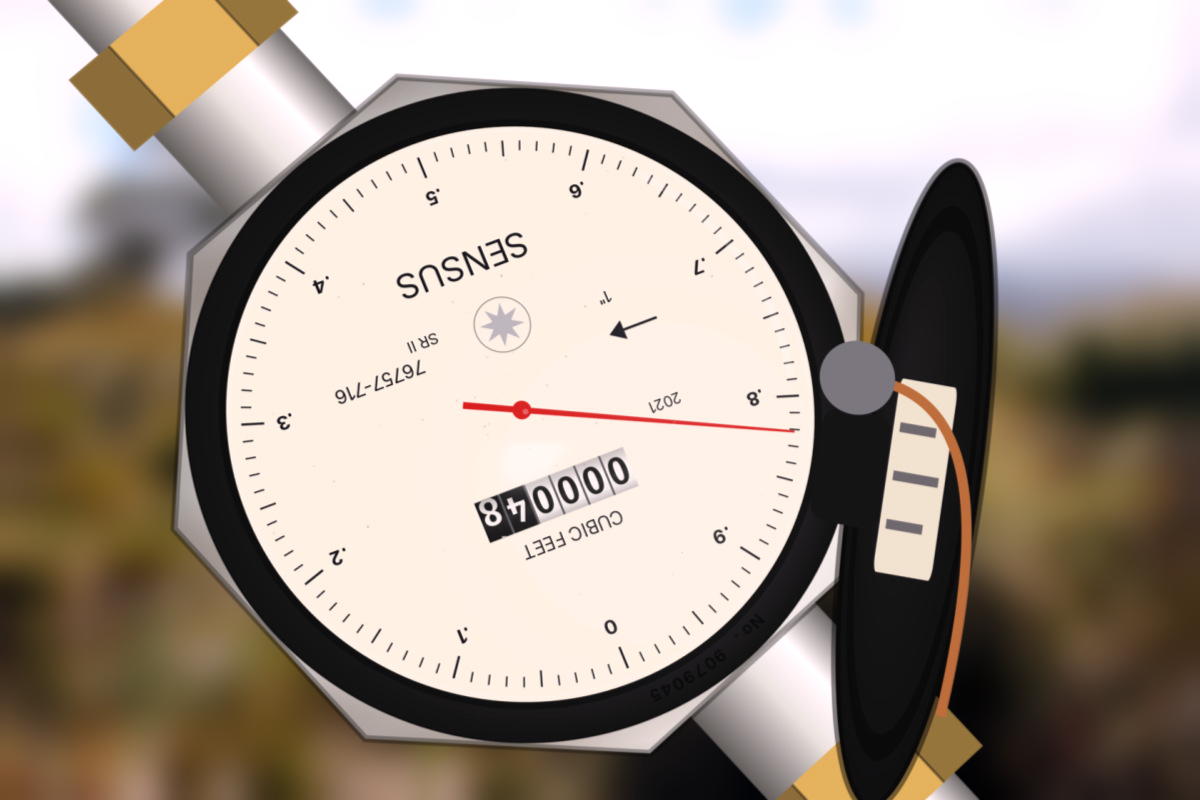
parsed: ft³ 47.82
